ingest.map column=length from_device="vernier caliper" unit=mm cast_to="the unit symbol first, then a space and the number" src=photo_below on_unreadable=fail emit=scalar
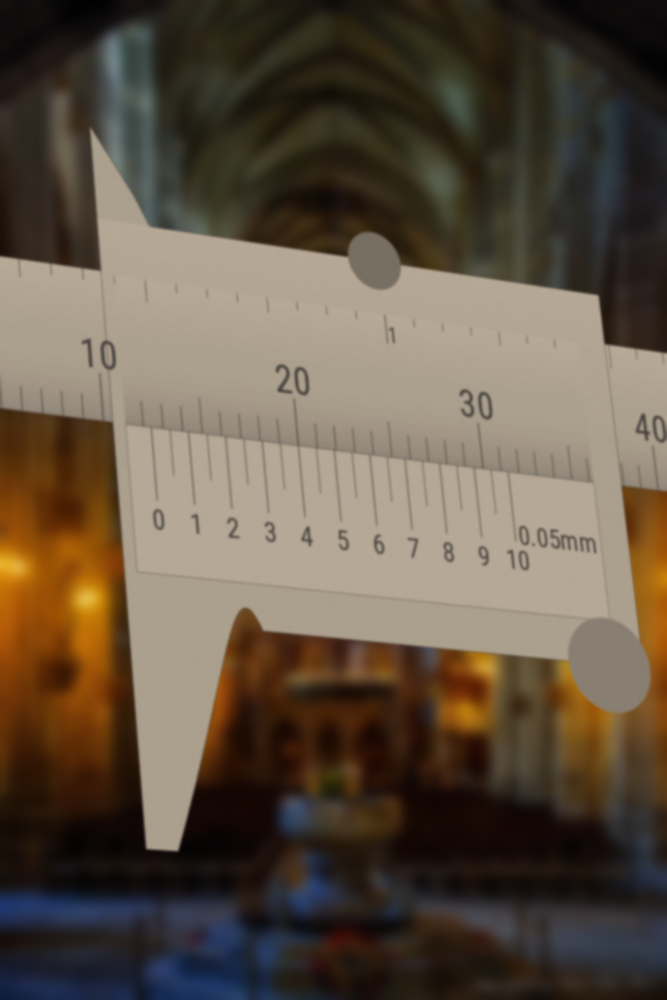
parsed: mm 12.4
